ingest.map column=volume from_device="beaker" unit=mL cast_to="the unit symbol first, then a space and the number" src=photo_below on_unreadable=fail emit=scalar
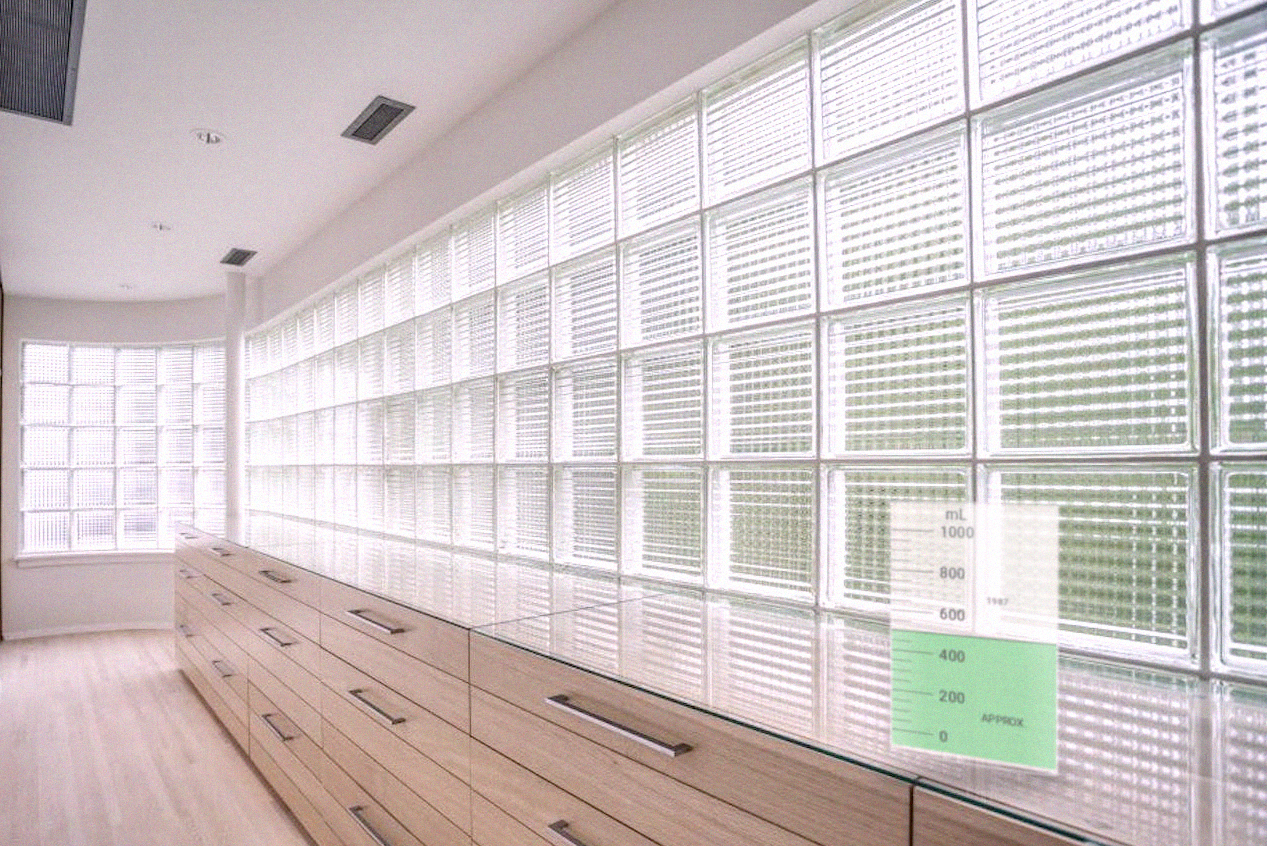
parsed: mL 500
